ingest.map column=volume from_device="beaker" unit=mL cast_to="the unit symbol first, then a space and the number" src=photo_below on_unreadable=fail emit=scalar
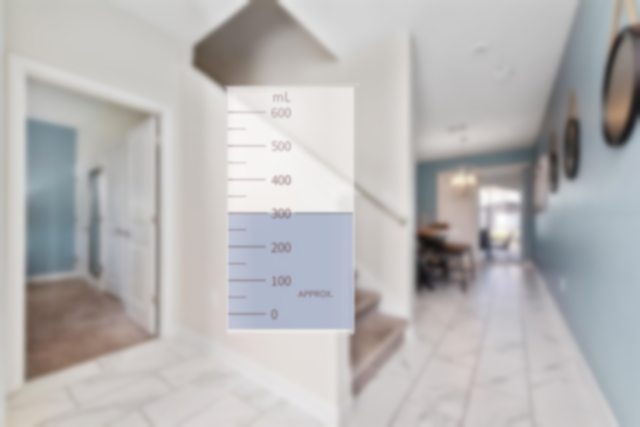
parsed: mL 300
